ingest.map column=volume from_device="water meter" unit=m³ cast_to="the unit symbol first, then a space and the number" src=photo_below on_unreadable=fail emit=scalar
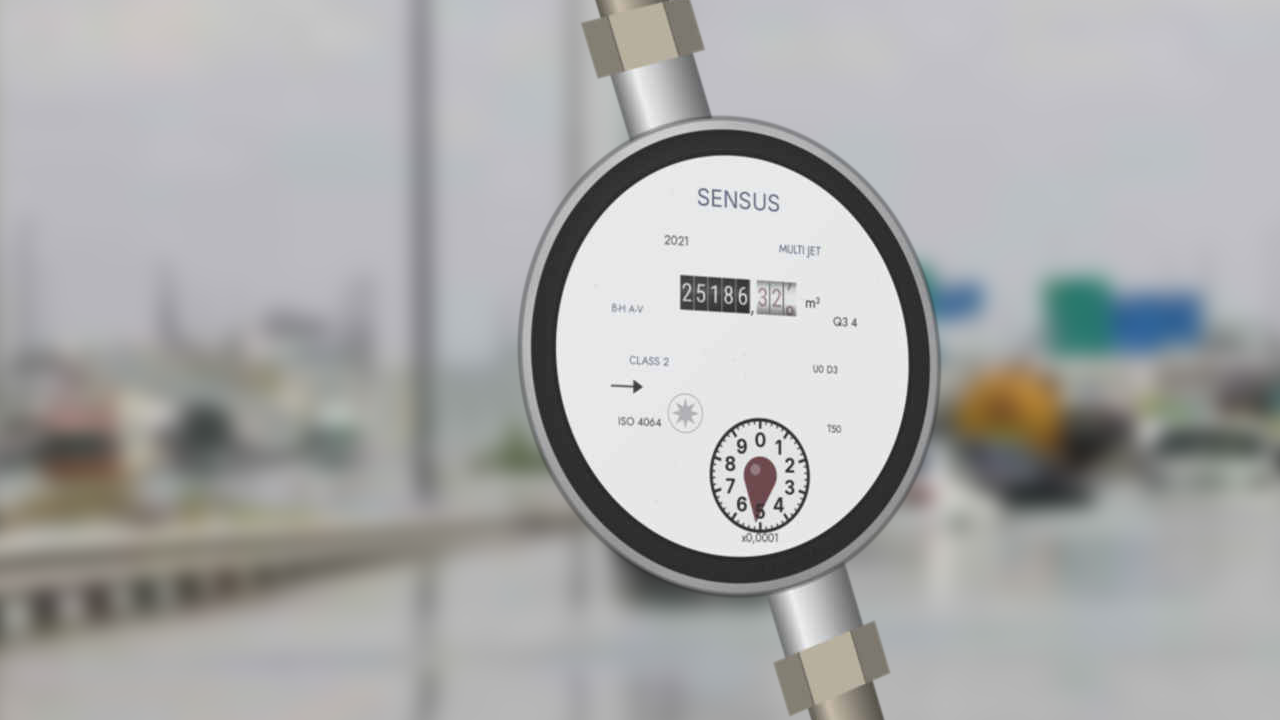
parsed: m³ 25186.3275
